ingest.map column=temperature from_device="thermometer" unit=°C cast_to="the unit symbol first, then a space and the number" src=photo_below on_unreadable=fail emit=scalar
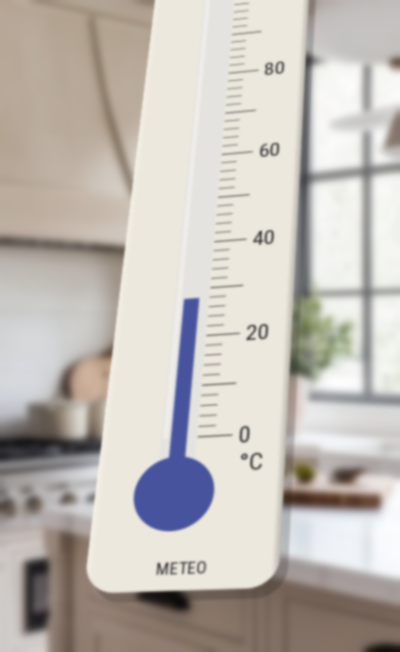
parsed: °C 28
